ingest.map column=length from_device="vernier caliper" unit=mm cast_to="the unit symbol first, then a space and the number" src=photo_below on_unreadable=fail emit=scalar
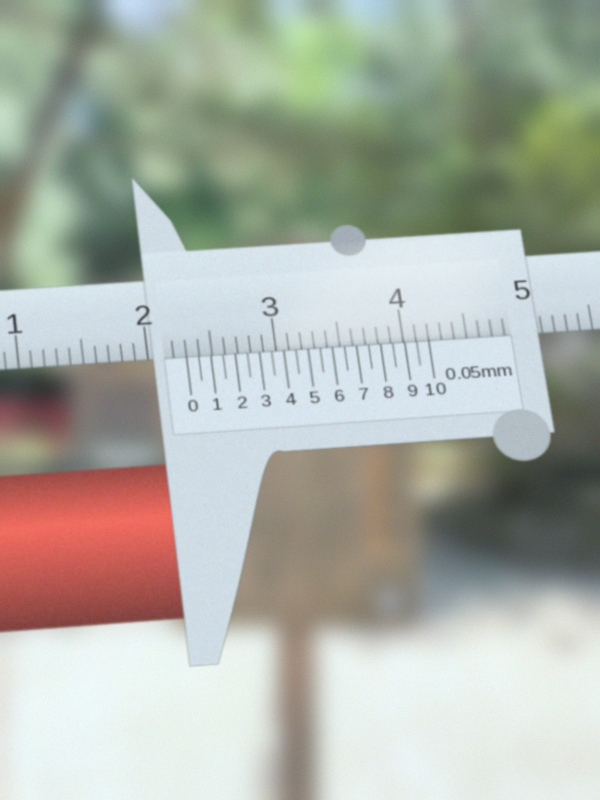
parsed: mm 23.0
